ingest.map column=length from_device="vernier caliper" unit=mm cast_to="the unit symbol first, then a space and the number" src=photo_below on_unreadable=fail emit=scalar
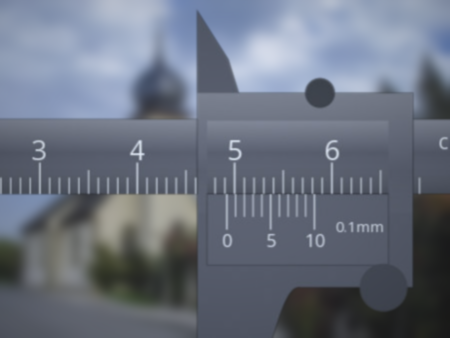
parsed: mm 49.2
